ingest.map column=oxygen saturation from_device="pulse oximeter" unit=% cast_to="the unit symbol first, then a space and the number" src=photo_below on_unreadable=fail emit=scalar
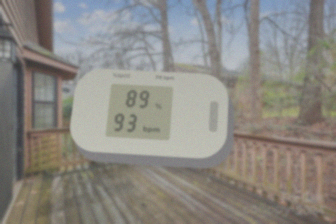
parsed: % 89
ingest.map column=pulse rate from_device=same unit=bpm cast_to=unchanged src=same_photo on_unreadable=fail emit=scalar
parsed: bpm 93
